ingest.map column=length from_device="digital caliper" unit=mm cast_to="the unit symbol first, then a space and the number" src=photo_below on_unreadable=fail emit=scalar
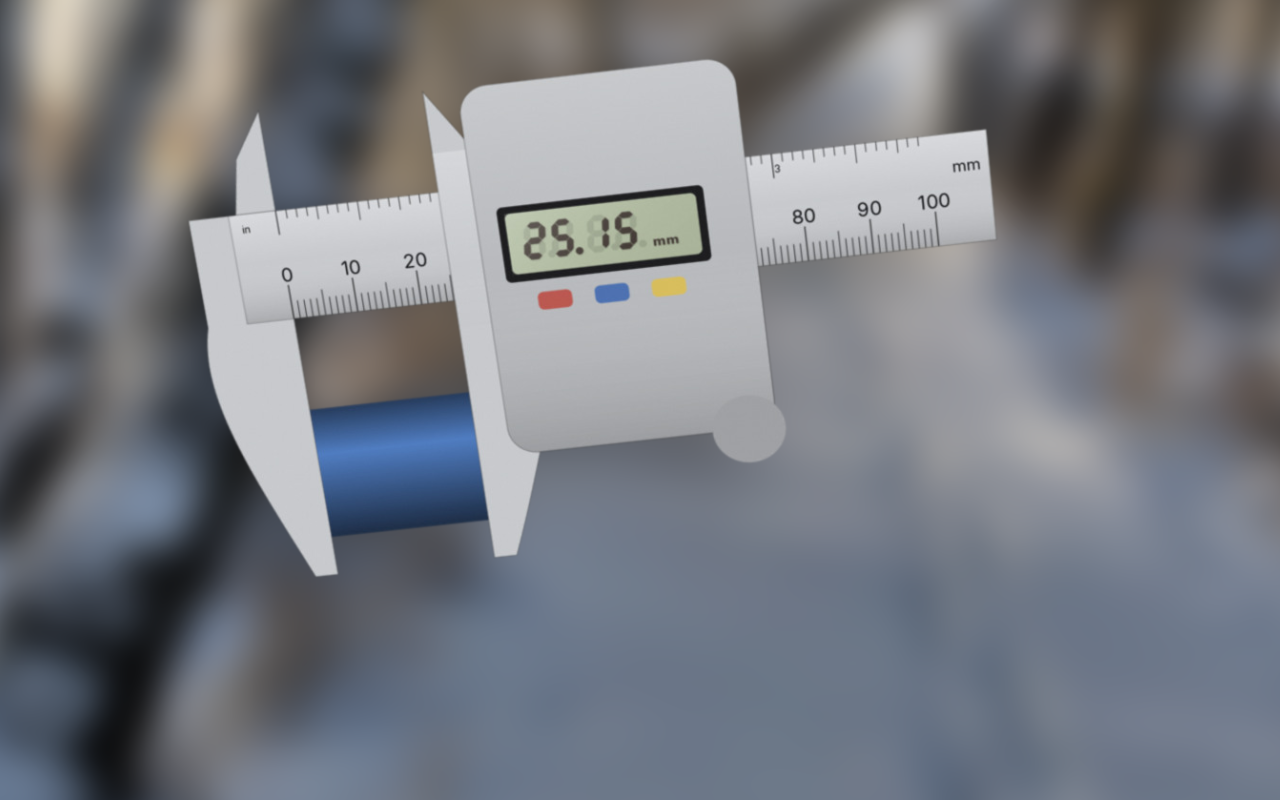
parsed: mm 25.15
